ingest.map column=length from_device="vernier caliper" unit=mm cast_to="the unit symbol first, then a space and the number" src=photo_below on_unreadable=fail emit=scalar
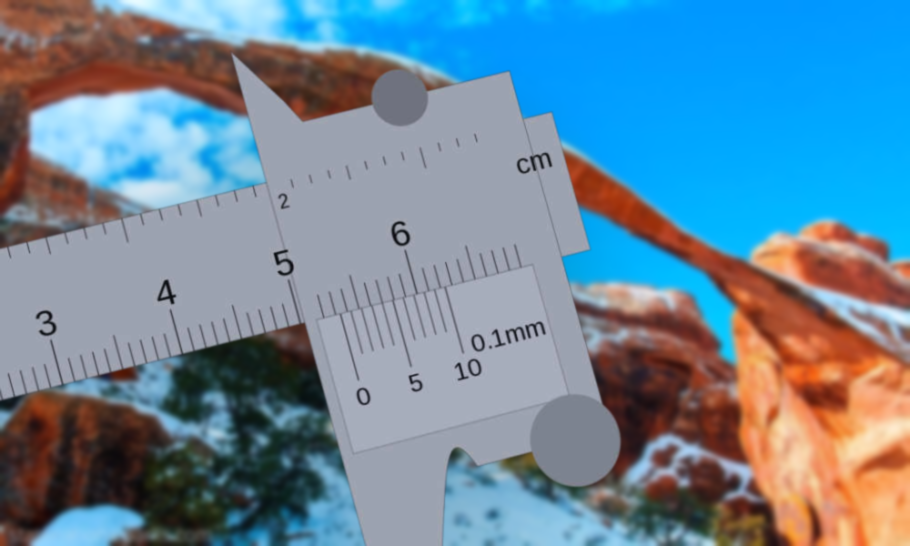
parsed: mm 53.4
